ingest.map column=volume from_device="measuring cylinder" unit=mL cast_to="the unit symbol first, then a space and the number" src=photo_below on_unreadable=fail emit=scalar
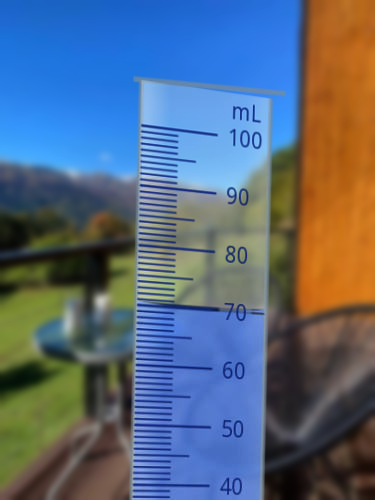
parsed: mL 70
